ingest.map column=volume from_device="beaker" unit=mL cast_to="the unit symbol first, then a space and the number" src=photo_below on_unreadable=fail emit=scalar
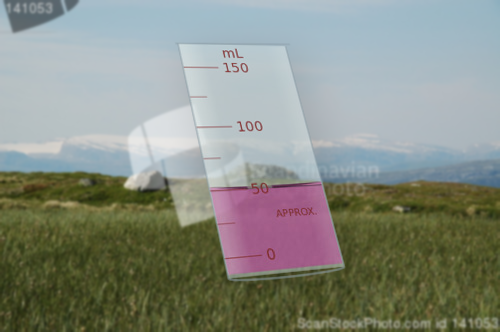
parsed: mL 50
